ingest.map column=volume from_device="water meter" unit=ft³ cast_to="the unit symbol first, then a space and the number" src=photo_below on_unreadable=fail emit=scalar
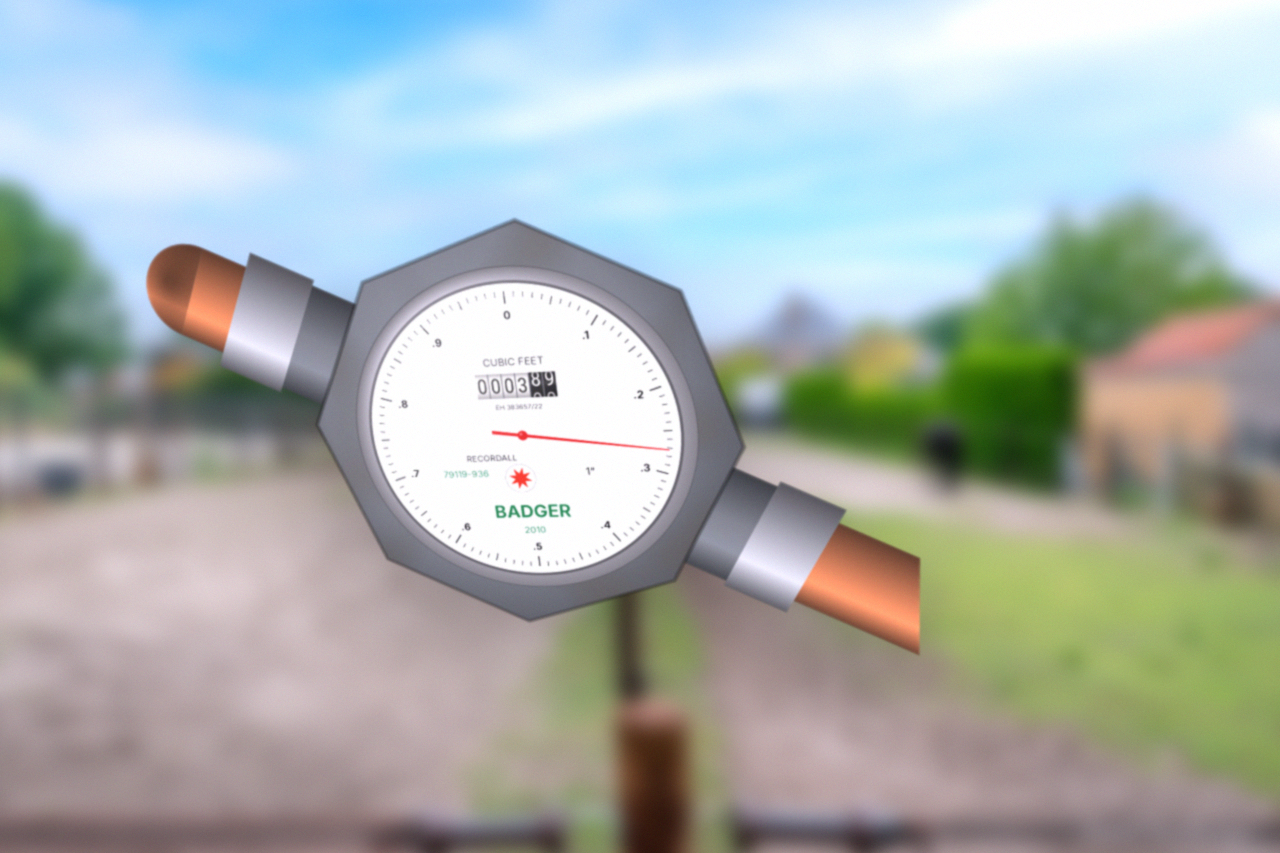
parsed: ft³ 389.27
